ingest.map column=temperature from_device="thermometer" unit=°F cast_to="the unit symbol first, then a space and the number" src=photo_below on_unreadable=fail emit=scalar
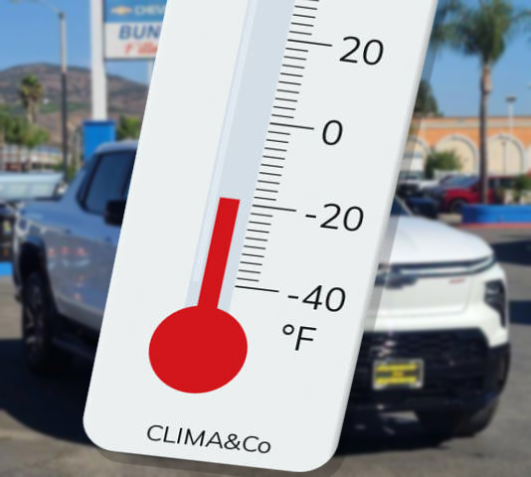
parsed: °F -19
